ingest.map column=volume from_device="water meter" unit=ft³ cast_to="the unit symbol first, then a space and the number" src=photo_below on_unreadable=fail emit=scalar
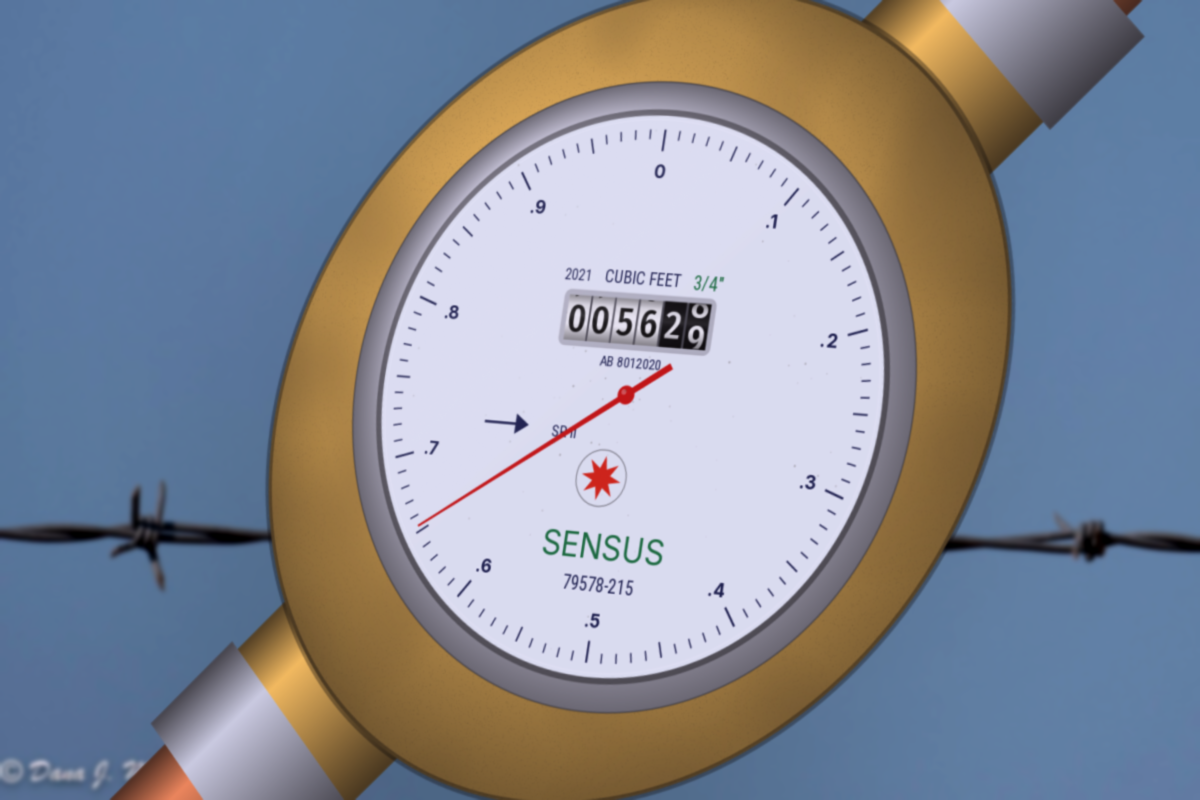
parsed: ft³ 5628.65
